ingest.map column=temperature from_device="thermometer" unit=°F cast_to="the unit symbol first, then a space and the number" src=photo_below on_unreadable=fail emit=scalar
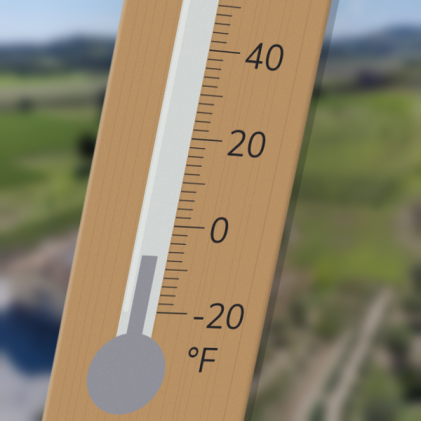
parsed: °F -7
